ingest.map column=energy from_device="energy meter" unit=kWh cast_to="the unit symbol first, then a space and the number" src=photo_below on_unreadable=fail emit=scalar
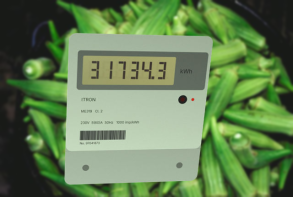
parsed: kWh 31734.3
